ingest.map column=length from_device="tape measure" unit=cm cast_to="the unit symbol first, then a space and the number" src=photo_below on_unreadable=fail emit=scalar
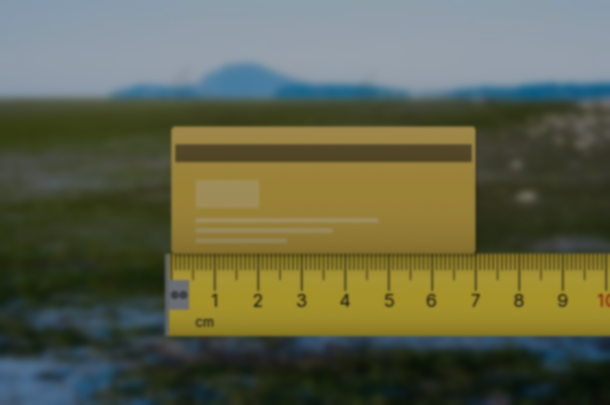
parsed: cm 7
